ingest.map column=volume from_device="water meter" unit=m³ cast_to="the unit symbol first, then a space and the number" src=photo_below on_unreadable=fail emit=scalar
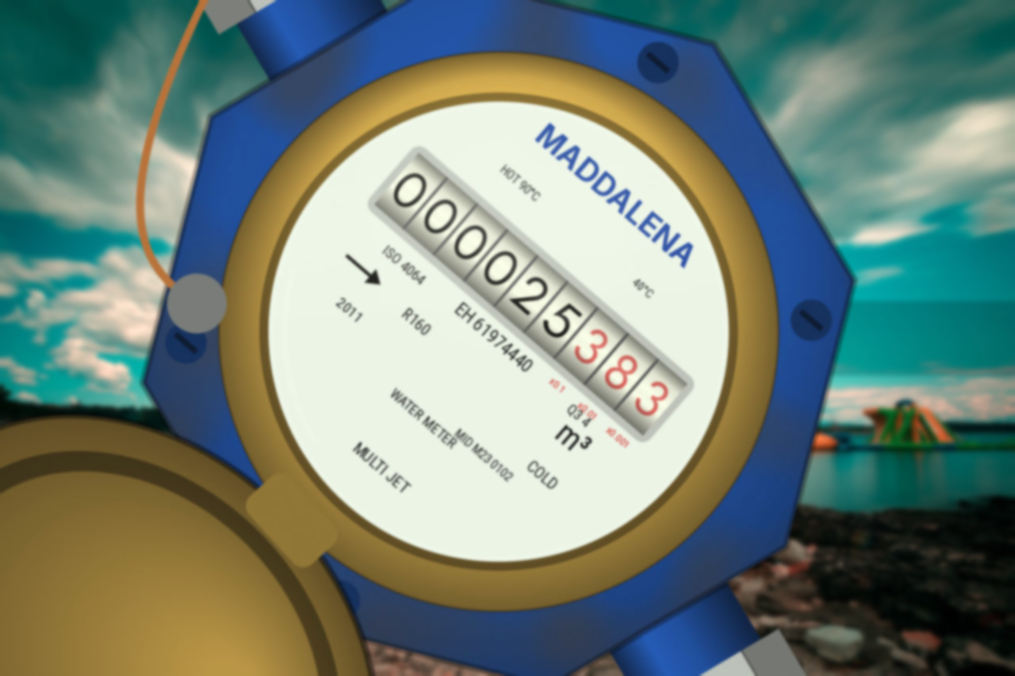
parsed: m³ 25.383
